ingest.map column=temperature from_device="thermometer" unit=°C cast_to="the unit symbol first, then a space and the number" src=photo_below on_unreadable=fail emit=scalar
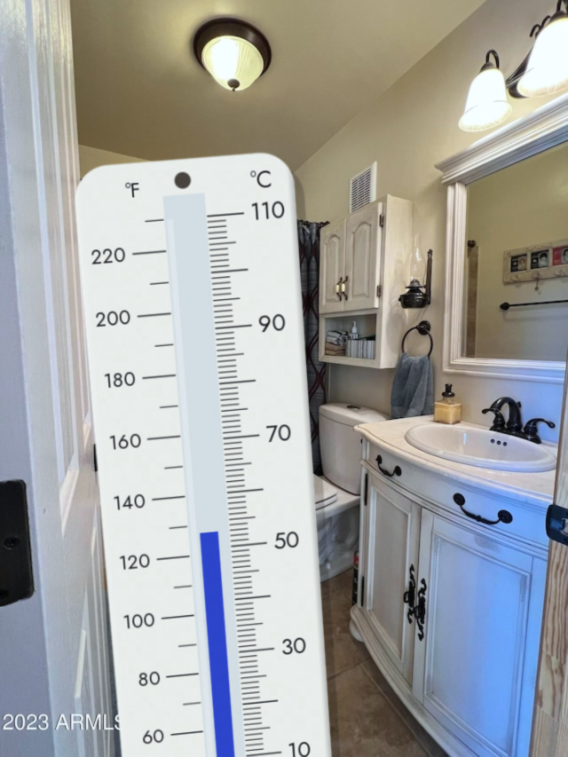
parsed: °C 53
